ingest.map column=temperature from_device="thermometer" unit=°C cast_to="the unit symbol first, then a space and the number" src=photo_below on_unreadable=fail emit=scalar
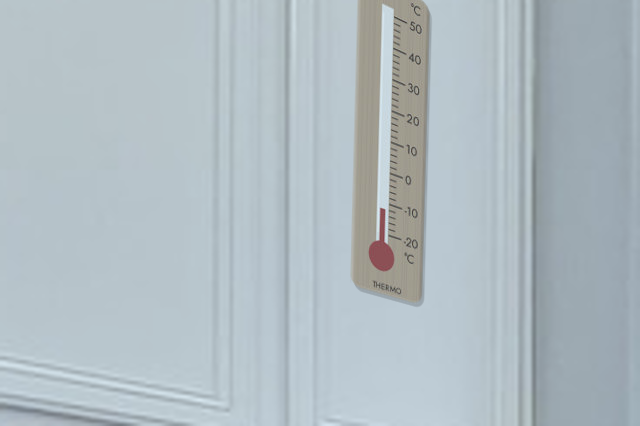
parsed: °C -12
